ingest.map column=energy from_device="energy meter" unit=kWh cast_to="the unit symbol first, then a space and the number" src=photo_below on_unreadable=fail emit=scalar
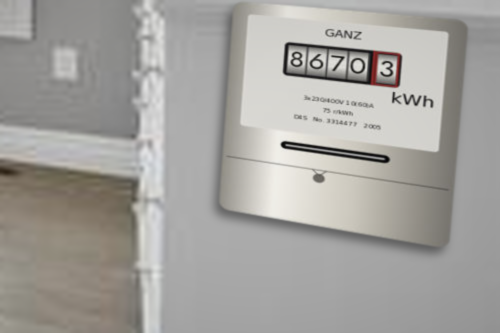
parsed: kWh 8670.3
